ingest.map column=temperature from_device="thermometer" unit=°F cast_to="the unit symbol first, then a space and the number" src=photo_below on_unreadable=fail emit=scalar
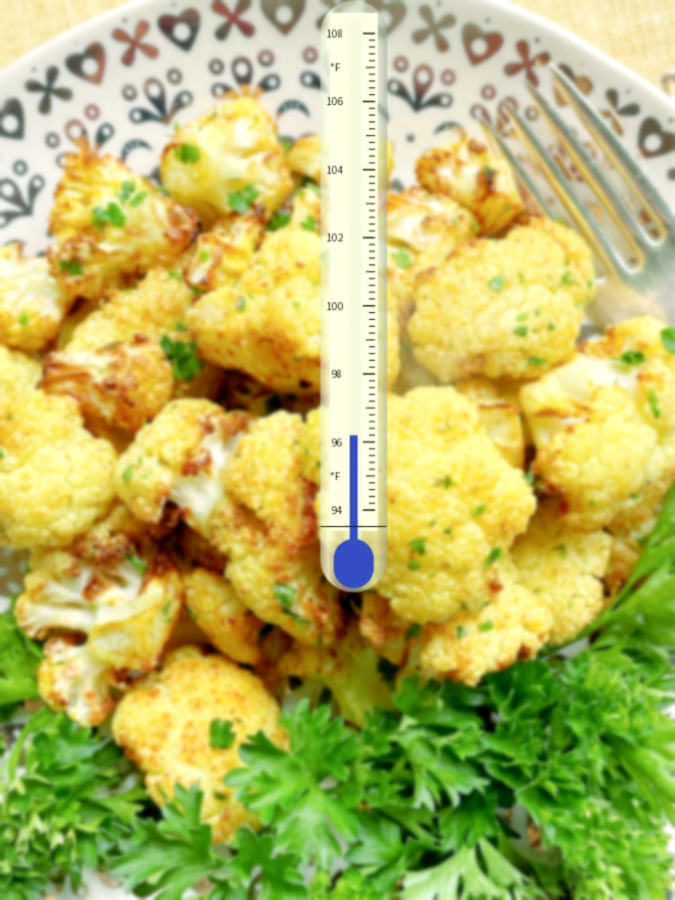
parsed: °F 96.2
